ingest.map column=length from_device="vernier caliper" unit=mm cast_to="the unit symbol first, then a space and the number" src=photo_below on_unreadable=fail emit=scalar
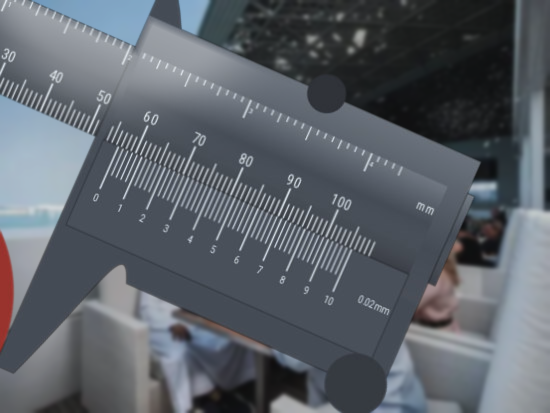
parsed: mm 56.5
